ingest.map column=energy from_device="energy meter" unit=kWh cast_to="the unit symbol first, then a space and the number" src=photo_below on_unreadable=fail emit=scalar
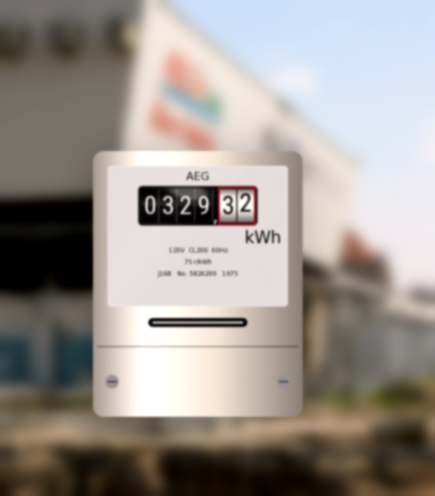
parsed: kWh 329.32
